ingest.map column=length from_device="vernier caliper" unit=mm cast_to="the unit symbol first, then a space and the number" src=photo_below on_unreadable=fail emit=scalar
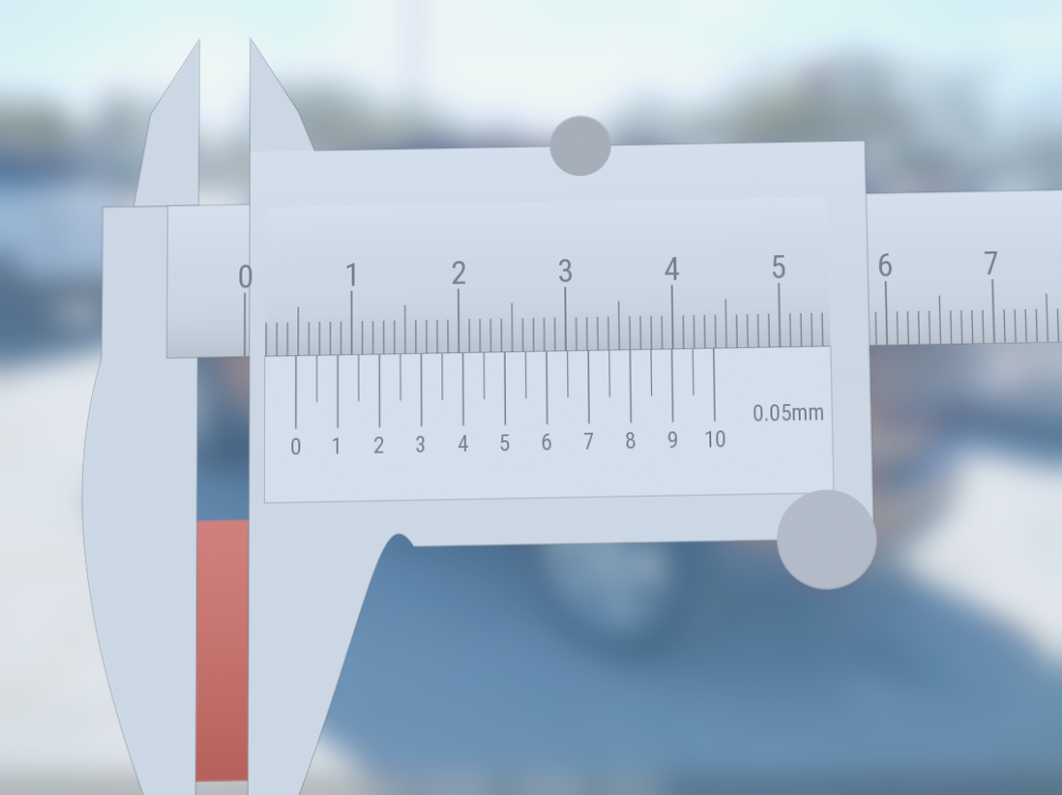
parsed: mm 4.8
